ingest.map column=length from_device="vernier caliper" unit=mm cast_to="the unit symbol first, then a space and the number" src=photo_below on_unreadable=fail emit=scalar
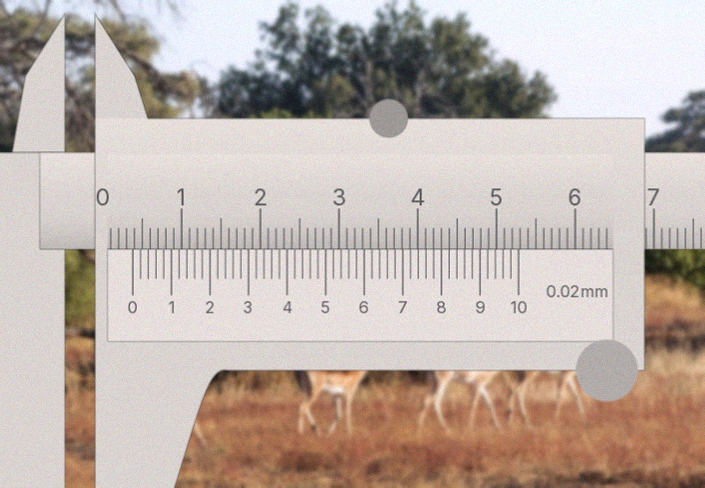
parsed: mm 3.8
